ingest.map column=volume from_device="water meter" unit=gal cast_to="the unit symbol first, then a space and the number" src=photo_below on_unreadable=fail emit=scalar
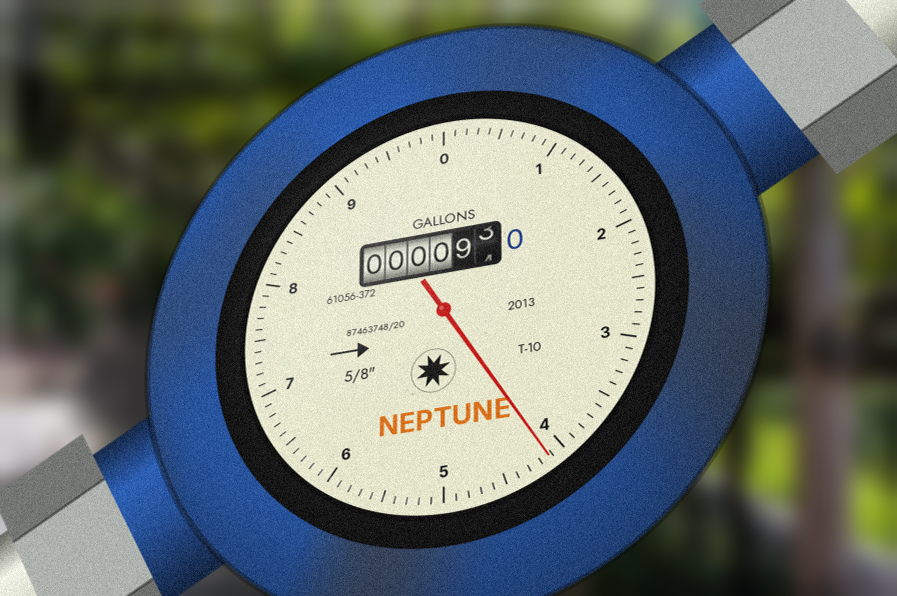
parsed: gal 934.1
